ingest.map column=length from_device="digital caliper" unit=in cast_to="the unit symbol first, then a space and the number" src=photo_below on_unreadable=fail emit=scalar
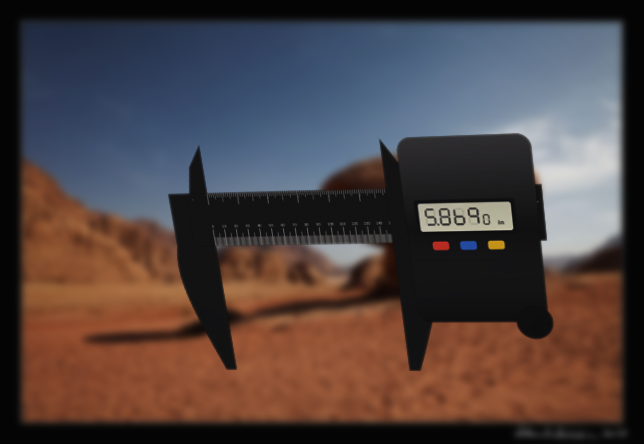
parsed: in 5.8690
